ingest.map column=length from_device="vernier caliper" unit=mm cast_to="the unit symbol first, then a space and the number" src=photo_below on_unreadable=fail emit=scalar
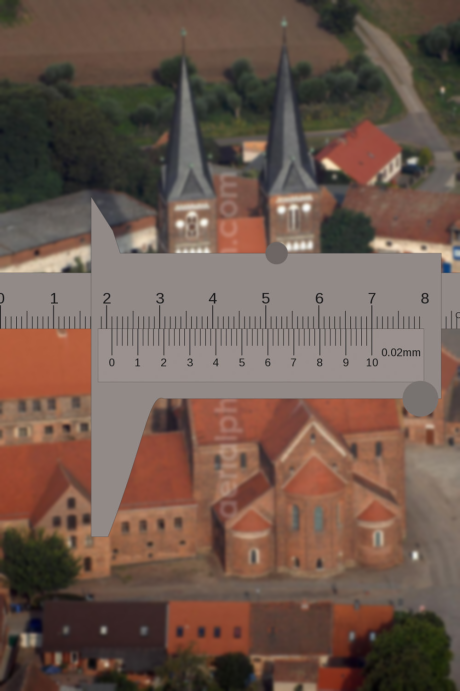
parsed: mm 21.0
